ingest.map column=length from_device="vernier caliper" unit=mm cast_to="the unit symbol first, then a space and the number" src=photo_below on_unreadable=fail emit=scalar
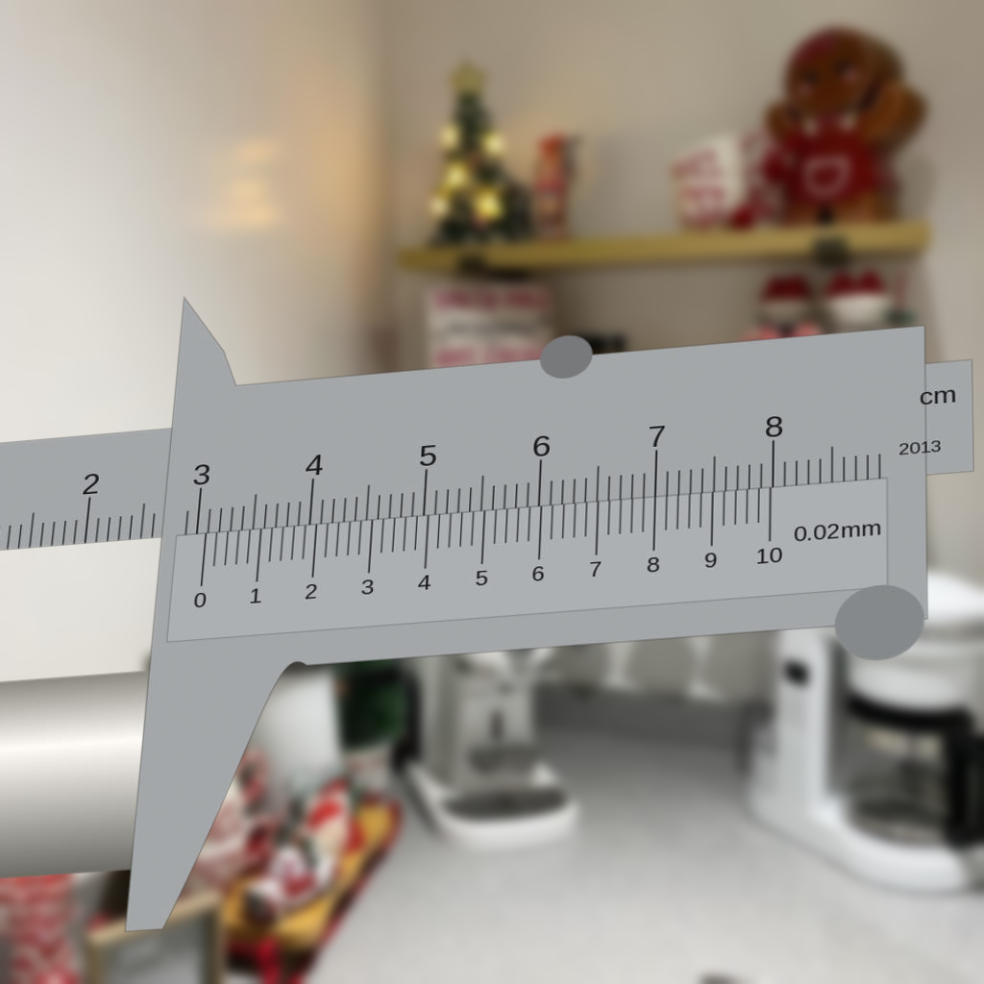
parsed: mm 30.8
